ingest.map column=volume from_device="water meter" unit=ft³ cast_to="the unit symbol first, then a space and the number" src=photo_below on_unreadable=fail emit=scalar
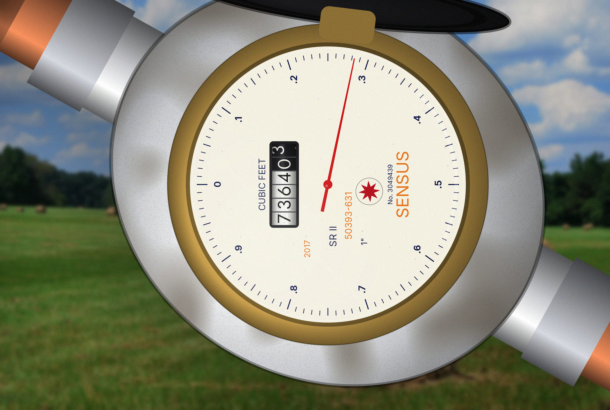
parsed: ft³ 736403.28
